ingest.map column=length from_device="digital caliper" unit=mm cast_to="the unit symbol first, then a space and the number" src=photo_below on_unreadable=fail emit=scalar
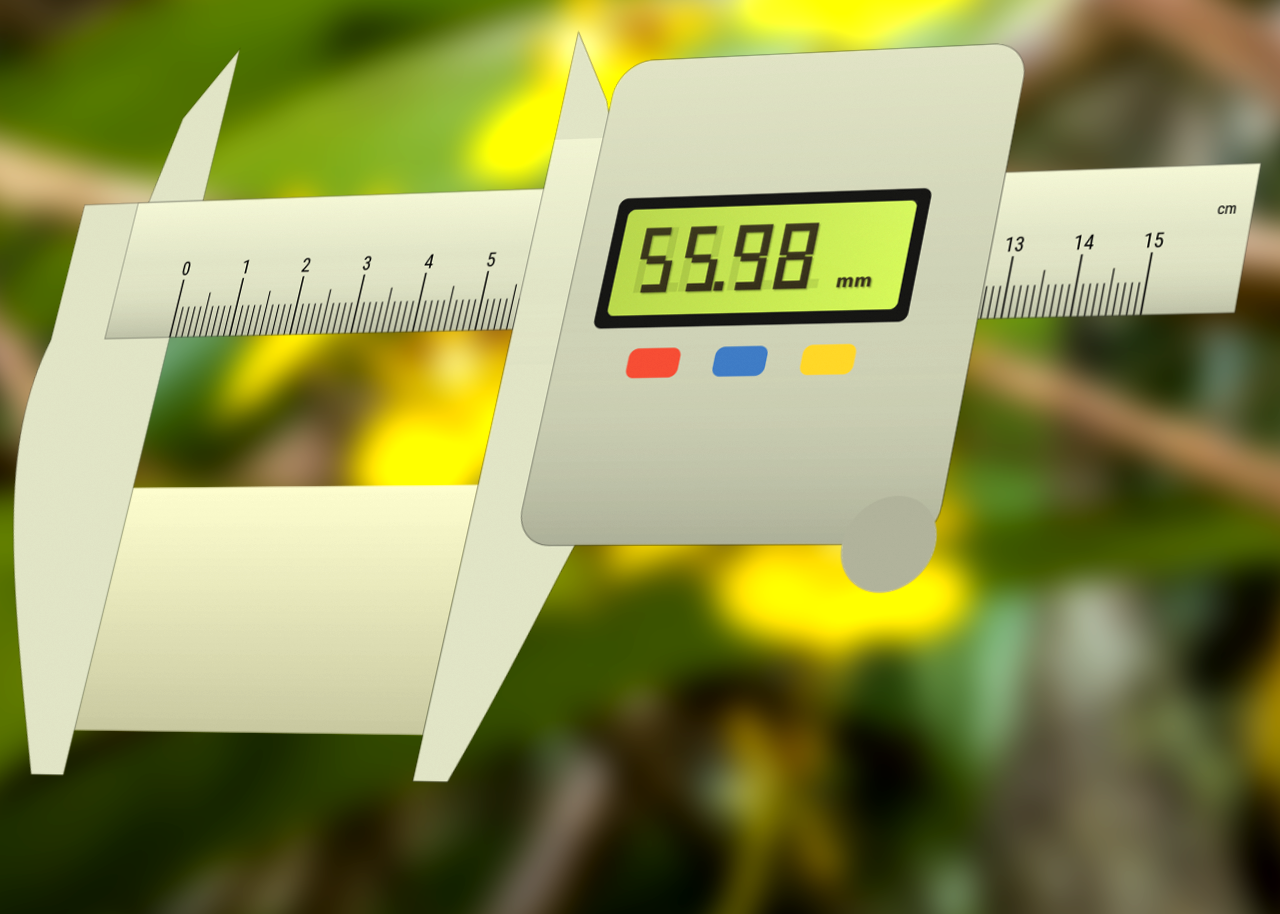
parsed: mm 55.98
